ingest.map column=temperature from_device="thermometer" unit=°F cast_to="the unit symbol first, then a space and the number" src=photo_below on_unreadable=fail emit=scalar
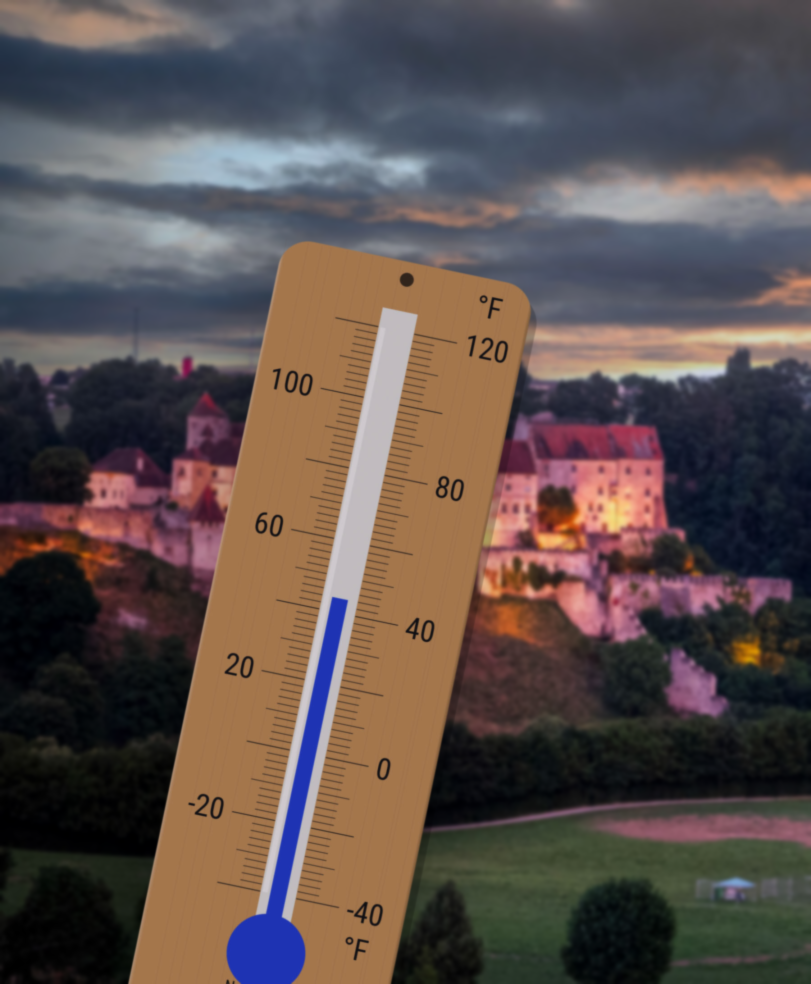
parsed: °F 44
